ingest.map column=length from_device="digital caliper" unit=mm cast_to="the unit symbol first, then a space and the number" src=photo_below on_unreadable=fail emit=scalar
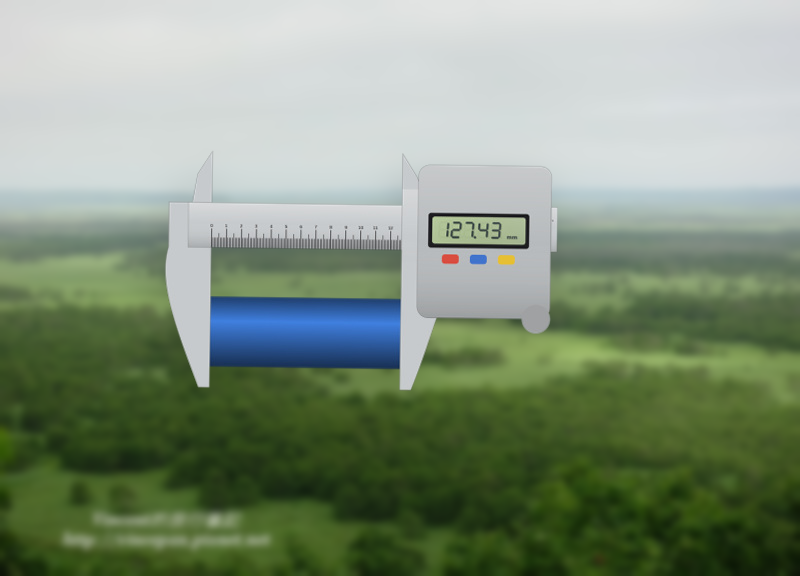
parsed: mm 127.43
